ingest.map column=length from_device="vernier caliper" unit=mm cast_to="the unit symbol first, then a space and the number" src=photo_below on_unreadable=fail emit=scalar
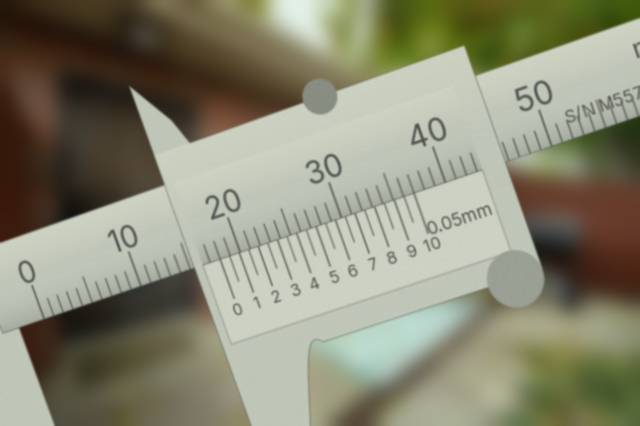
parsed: mm 18.0
